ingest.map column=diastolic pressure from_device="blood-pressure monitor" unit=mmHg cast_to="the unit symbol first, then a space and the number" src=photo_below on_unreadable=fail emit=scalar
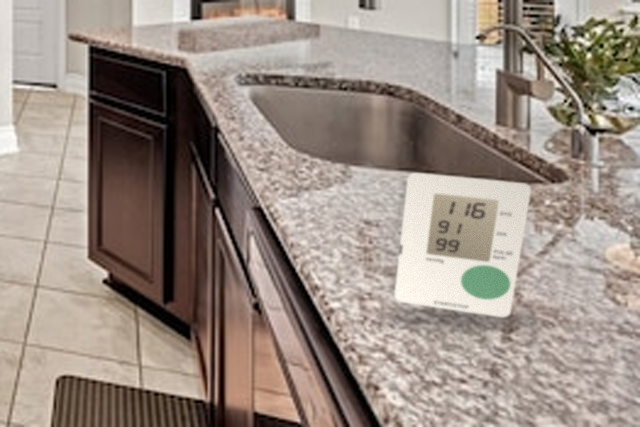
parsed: mmHg 91
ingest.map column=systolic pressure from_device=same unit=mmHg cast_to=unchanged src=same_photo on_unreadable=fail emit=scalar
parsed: mmHg 116
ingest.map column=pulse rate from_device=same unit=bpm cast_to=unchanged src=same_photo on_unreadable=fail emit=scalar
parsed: bpm 99
